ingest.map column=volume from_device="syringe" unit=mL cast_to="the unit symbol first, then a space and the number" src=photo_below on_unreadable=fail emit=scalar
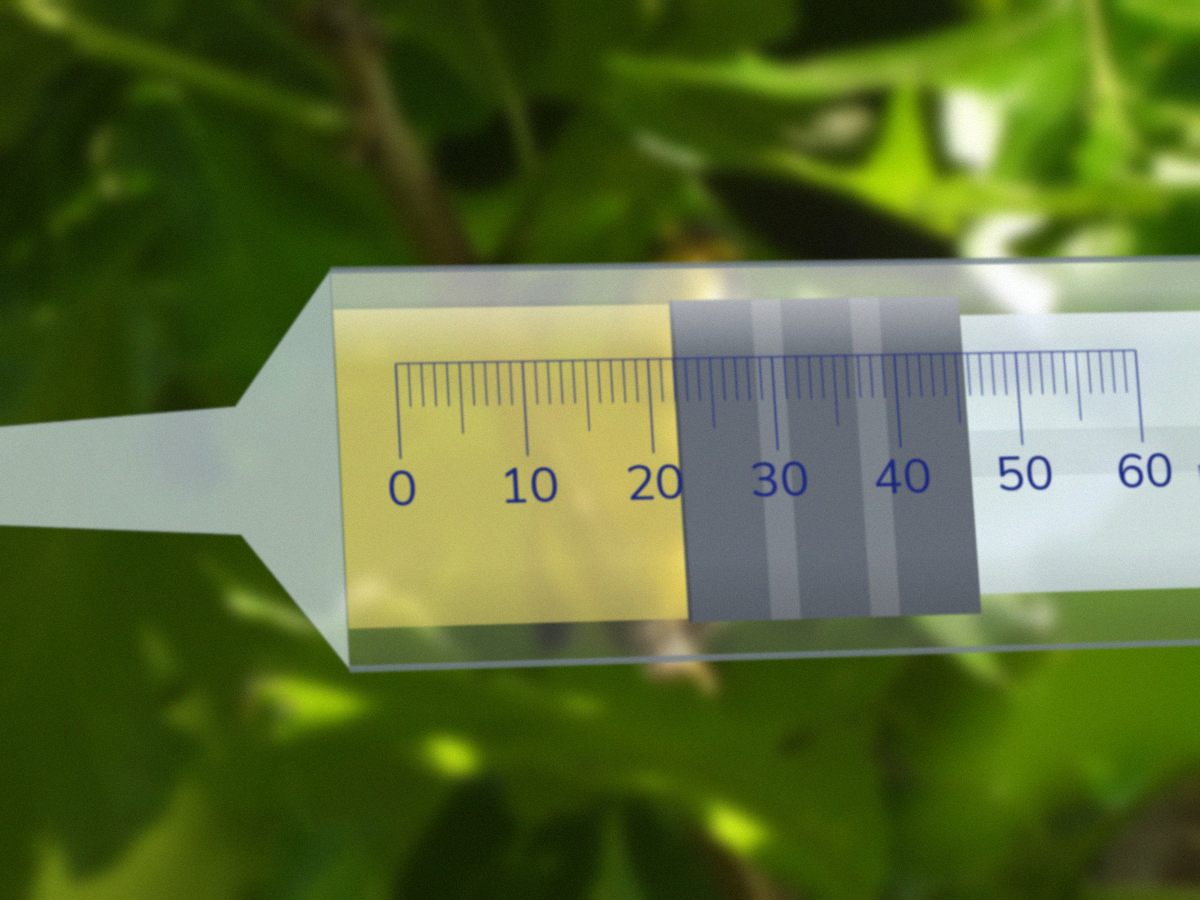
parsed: mL 22
